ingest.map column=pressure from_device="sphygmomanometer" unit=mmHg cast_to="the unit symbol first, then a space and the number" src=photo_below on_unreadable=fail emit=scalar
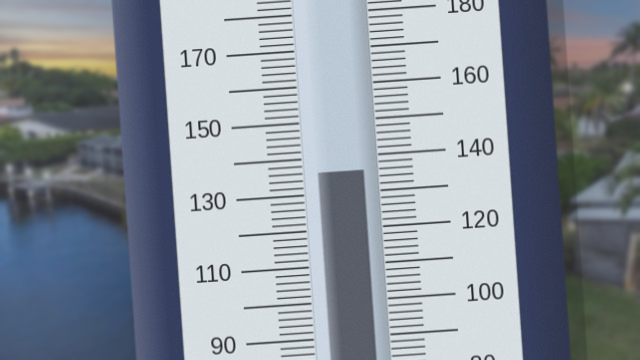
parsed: mmHg 136
